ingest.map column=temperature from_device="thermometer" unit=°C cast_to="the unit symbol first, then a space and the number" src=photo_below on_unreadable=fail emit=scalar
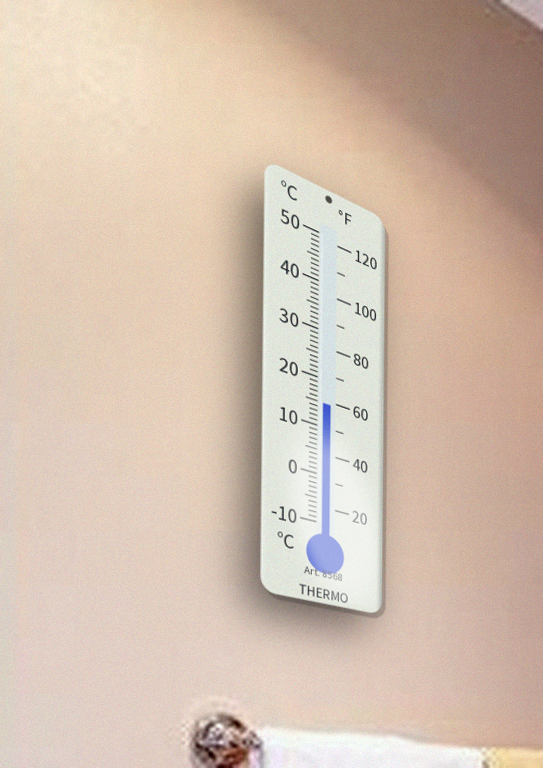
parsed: °C 15
